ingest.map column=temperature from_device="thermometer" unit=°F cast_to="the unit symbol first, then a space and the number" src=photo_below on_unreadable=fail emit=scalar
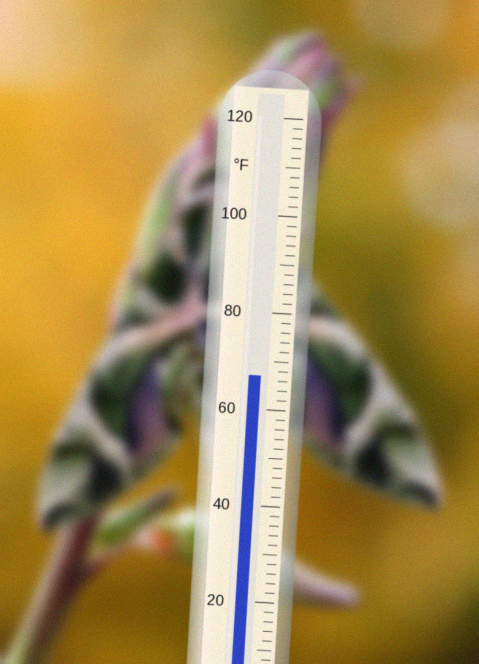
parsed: °F 67
